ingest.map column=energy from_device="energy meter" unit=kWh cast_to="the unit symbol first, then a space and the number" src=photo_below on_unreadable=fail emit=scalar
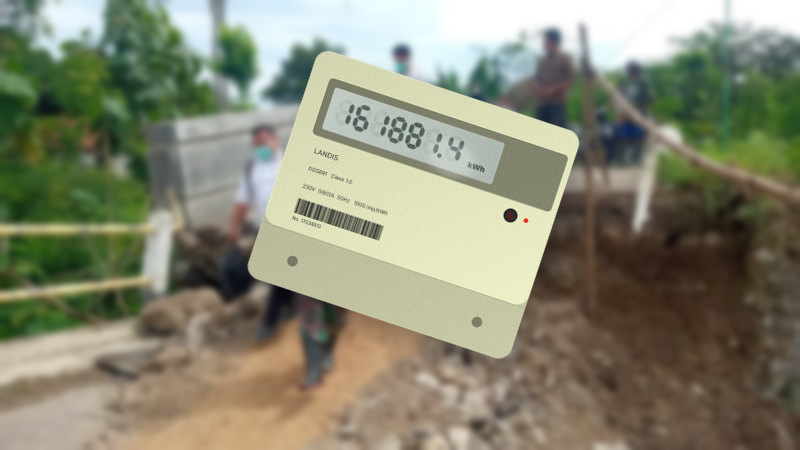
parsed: kWh 161881.4
